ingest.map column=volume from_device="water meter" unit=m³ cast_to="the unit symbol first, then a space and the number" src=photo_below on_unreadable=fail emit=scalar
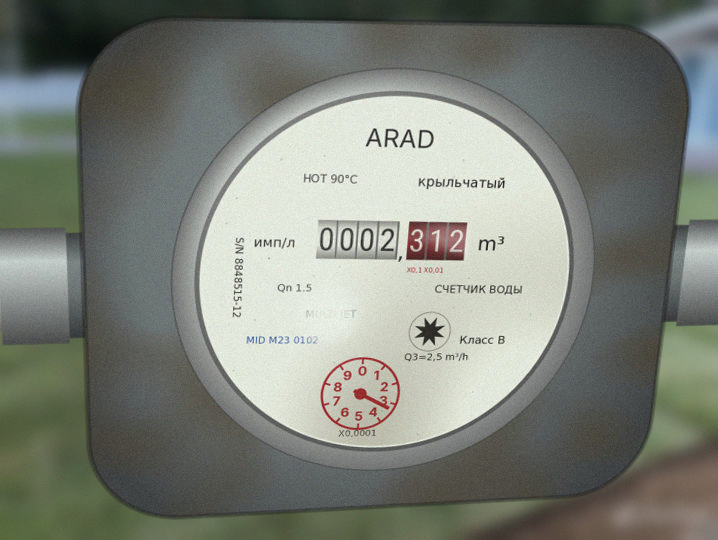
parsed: m³ 2.3123
